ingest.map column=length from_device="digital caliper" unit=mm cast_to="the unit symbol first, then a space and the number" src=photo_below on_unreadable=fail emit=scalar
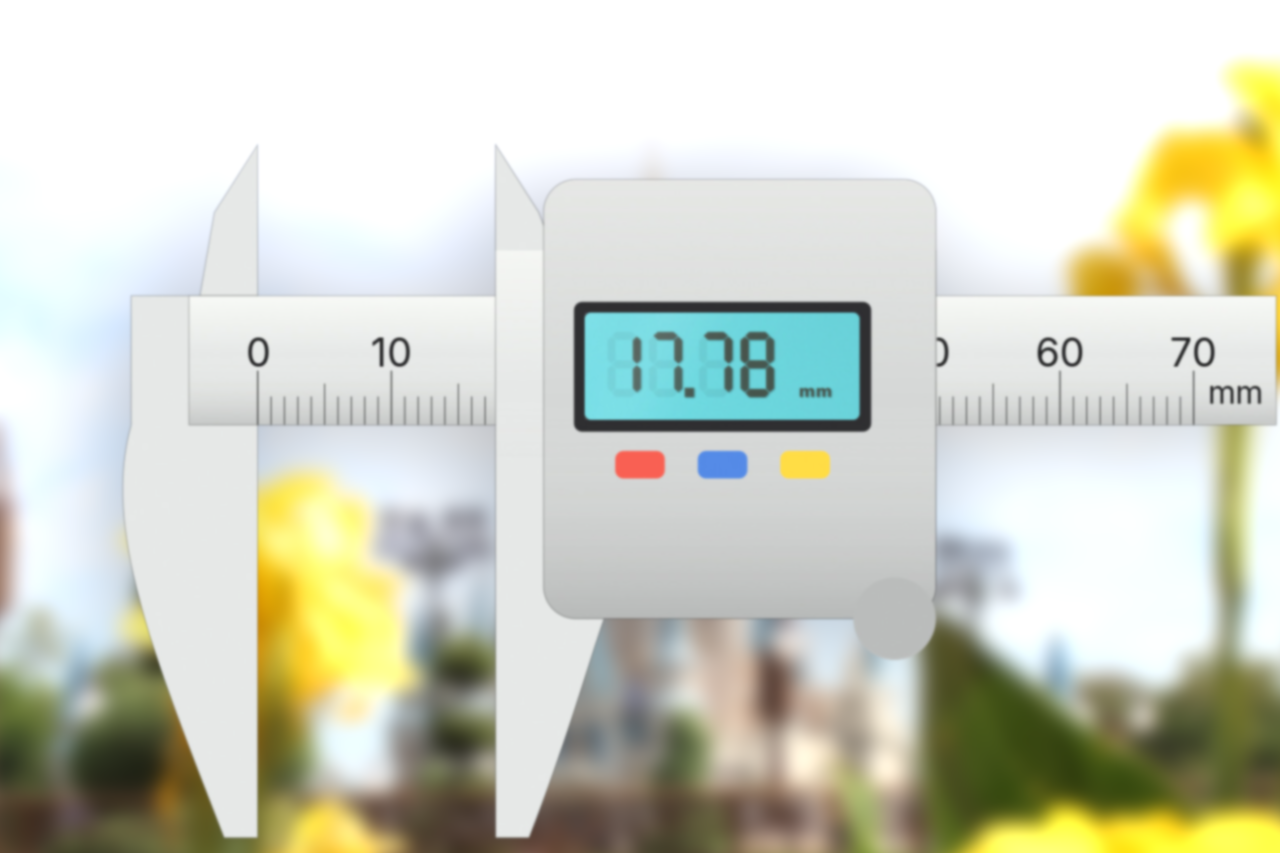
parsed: mm 17.78
